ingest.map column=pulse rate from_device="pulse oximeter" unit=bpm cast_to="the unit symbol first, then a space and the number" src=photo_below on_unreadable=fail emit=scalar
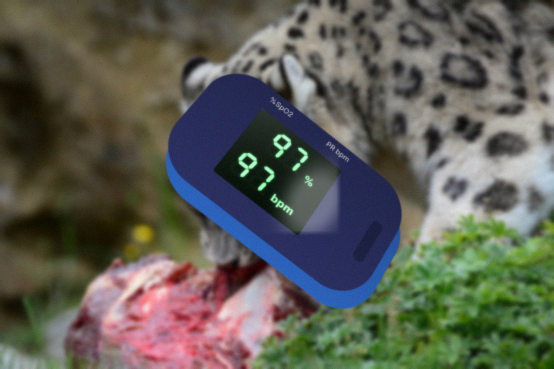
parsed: bpm 97
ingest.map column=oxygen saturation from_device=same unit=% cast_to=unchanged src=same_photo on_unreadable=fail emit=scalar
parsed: % 97
